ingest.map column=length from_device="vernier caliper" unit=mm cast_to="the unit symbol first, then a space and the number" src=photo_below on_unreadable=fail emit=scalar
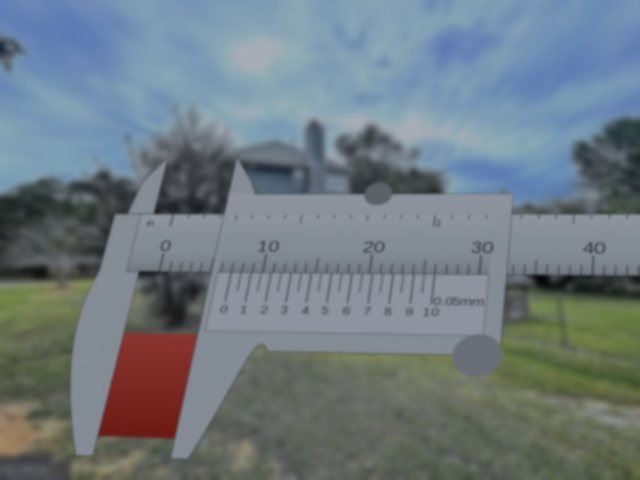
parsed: mm 7.0
